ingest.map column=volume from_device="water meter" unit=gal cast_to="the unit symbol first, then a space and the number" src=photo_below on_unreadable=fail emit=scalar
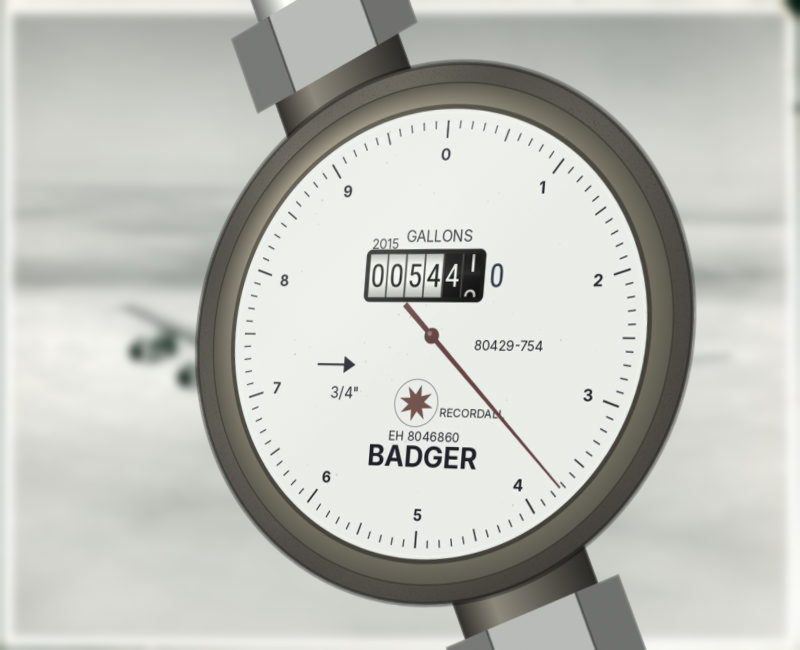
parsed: gal 54413.7
